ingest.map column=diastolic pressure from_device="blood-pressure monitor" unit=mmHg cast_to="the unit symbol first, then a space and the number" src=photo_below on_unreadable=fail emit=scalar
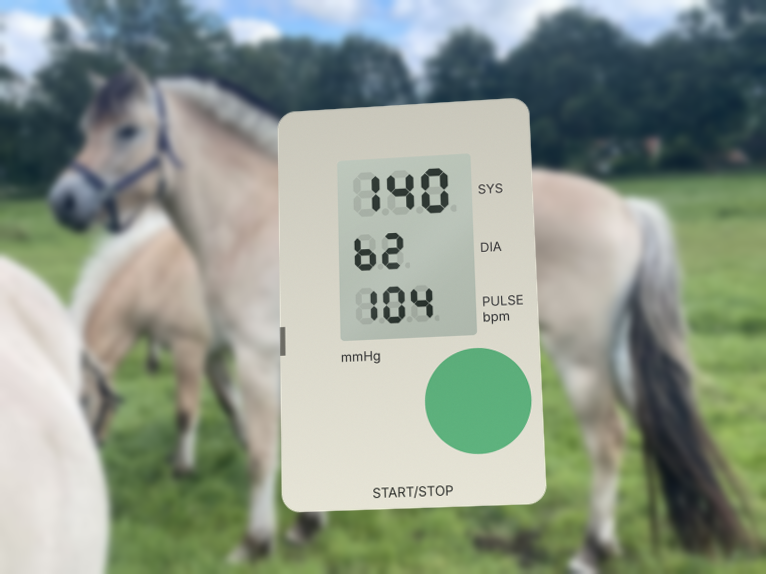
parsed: mmHg 62
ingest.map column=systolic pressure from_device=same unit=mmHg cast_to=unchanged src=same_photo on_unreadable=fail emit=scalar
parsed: mmHg 140
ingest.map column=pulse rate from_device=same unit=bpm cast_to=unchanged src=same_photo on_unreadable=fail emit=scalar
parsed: bpm 104
